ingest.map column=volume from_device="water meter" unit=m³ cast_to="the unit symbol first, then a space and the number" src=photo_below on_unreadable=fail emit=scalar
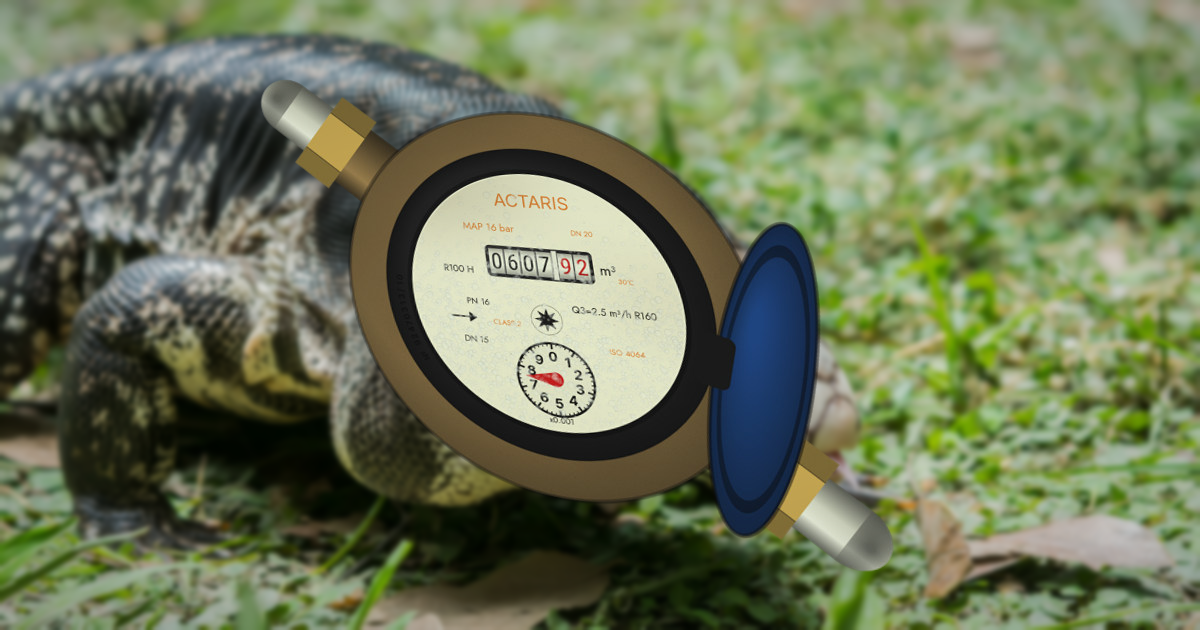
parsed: m³ 607.927
